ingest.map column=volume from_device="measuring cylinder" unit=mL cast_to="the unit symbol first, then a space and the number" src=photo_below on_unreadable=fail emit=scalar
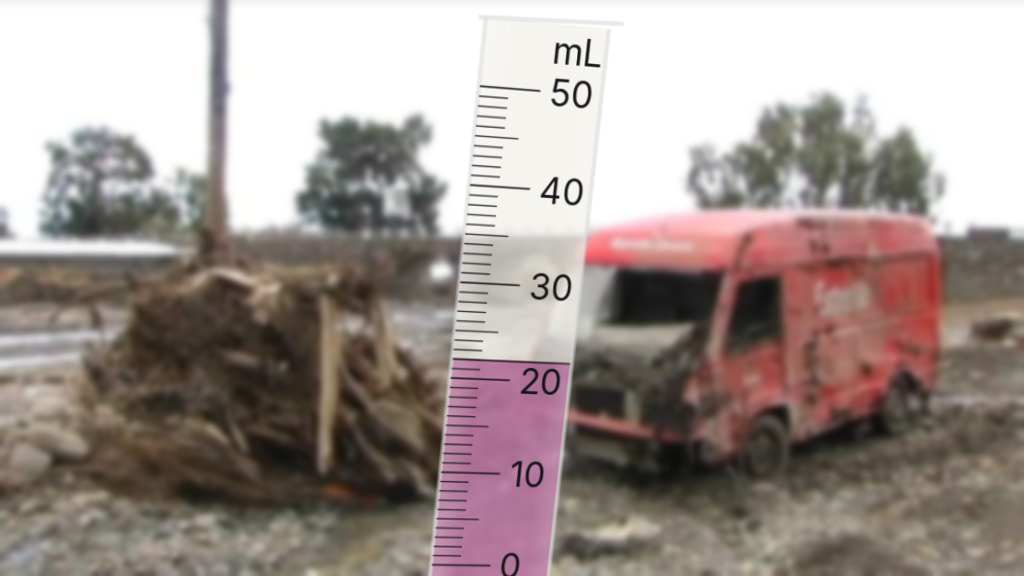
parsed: mL 22
